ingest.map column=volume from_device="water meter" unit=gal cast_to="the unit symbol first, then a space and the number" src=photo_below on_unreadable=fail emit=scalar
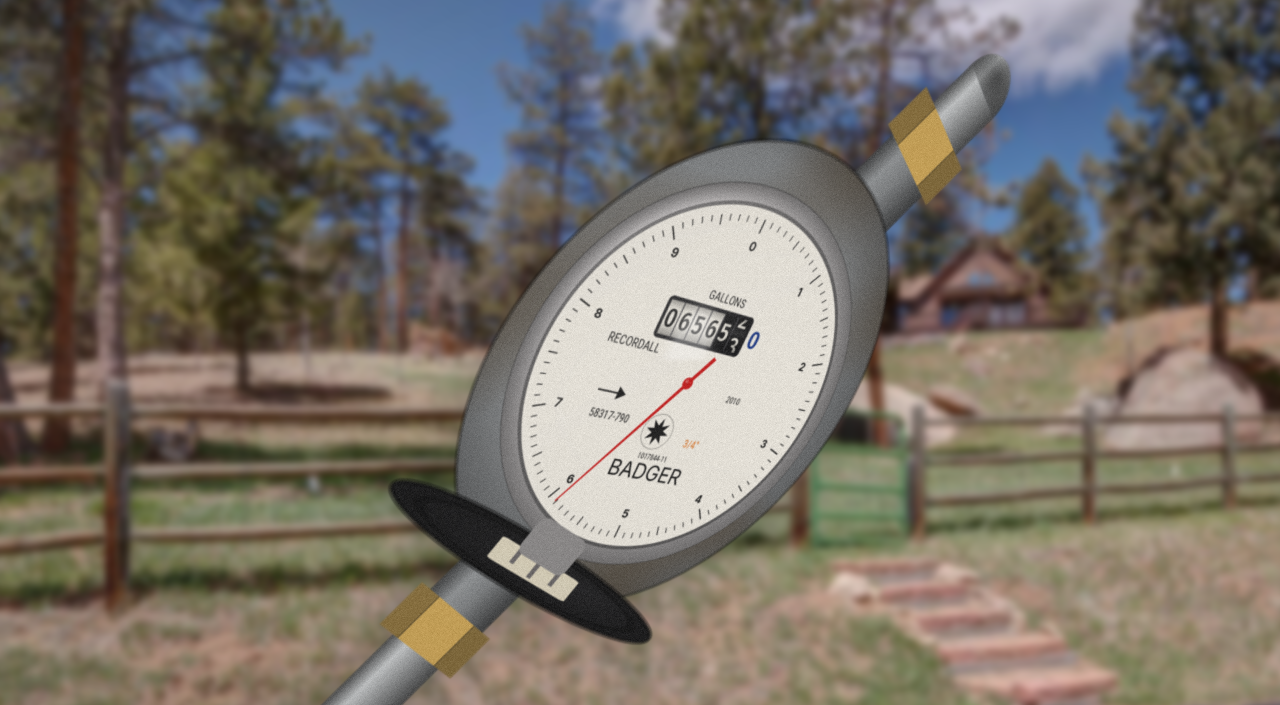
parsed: gal 656525.9
